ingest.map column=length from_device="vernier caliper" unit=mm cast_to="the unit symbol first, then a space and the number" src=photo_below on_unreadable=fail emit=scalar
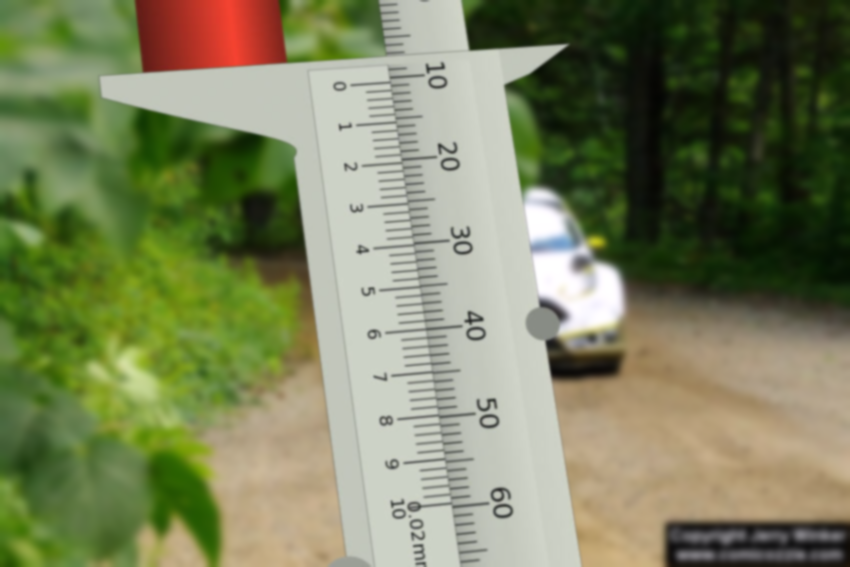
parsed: mm 10.6
